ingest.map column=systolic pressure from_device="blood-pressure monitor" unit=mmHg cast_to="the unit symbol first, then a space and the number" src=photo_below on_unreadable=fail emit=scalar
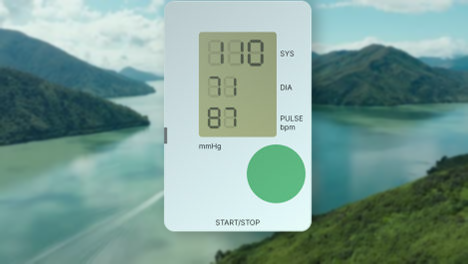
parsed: mmHg 110
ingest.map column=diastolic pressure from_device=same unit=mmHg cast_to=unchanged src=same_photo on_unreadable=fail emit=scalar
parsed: mmHg 71
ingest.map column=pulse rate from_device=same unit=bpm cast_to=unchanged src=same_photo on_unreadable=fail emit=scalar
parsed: bpm 87
